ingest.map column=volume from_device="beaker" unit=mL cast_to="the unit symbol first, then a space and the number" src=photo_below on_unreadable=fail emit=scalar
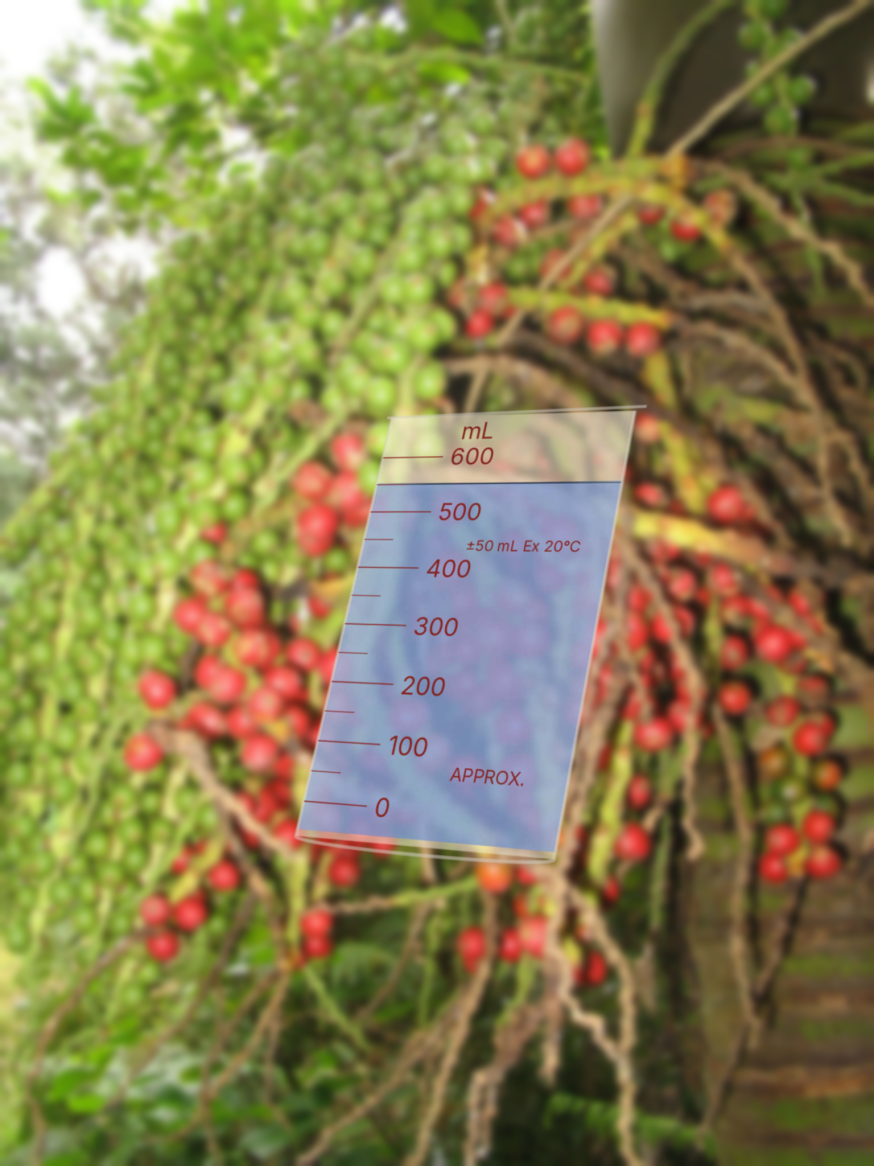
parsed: mL 550
